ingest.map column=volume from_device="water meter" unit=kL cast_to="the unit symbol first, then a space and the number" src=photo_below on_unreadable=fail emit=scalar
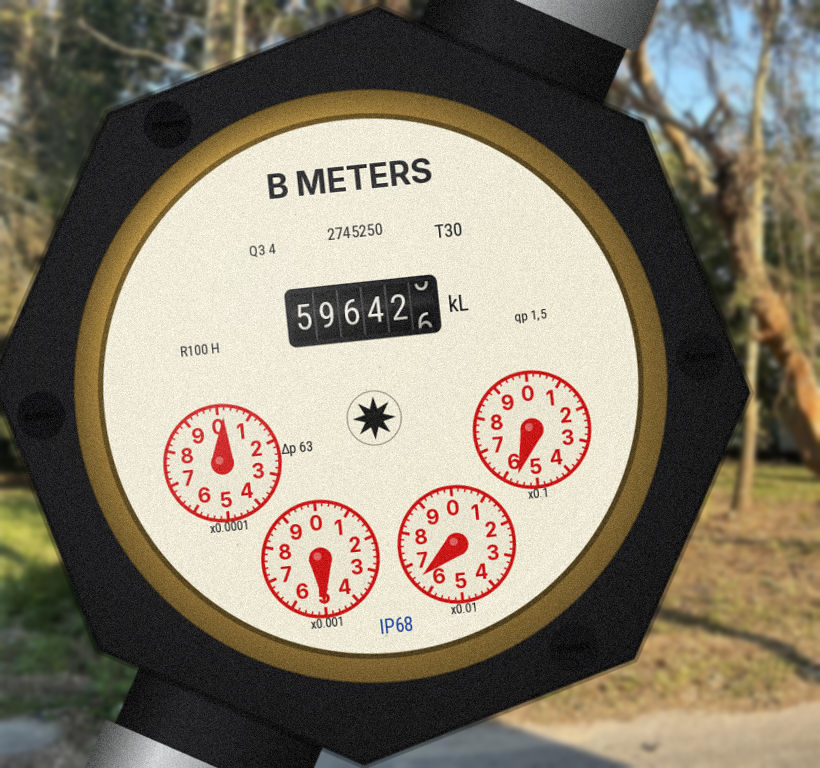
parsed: kL 596425.5650
